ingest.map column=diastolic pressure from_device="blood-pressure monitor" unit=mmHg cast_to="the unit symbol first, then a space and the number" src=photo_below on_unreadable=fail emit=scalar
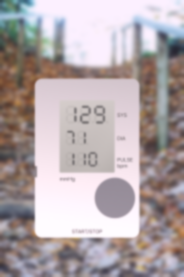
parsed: mmHg 71
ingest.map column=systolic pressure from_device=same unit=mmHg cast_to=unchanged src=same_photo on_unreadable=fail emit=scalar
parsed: mmHg 129
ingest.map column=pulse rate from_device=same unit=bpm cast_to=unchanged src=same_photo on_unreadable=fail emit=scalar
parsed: bpm 110
